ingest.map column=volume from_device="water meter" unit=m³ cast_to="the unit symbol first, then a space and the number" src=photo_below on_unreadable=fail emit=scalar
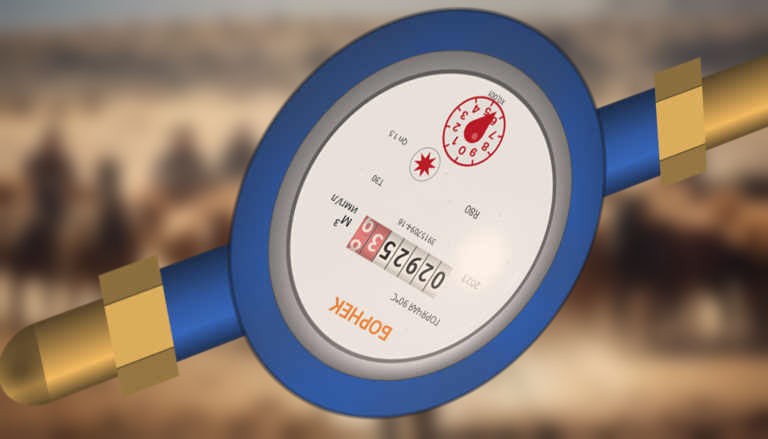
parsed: m³ 2925.385
